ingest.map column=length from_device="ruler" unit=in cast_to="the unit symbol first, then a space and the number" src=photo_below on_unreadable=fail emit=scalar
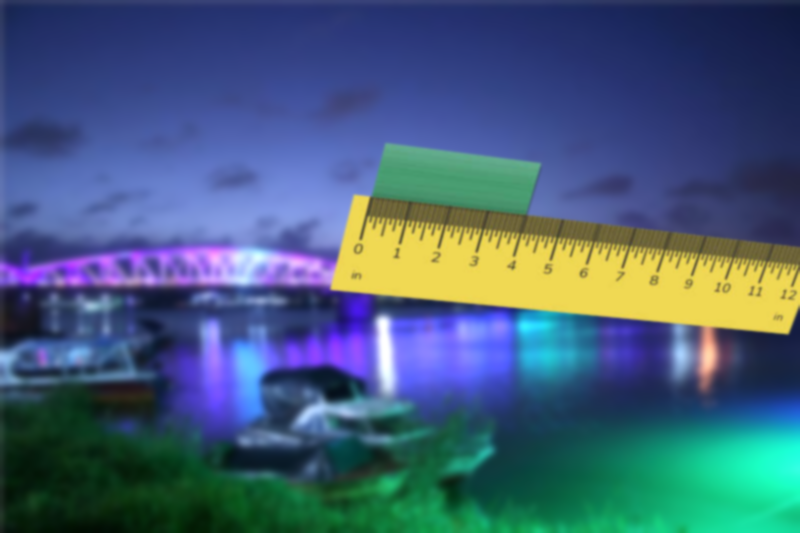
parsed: in 4
